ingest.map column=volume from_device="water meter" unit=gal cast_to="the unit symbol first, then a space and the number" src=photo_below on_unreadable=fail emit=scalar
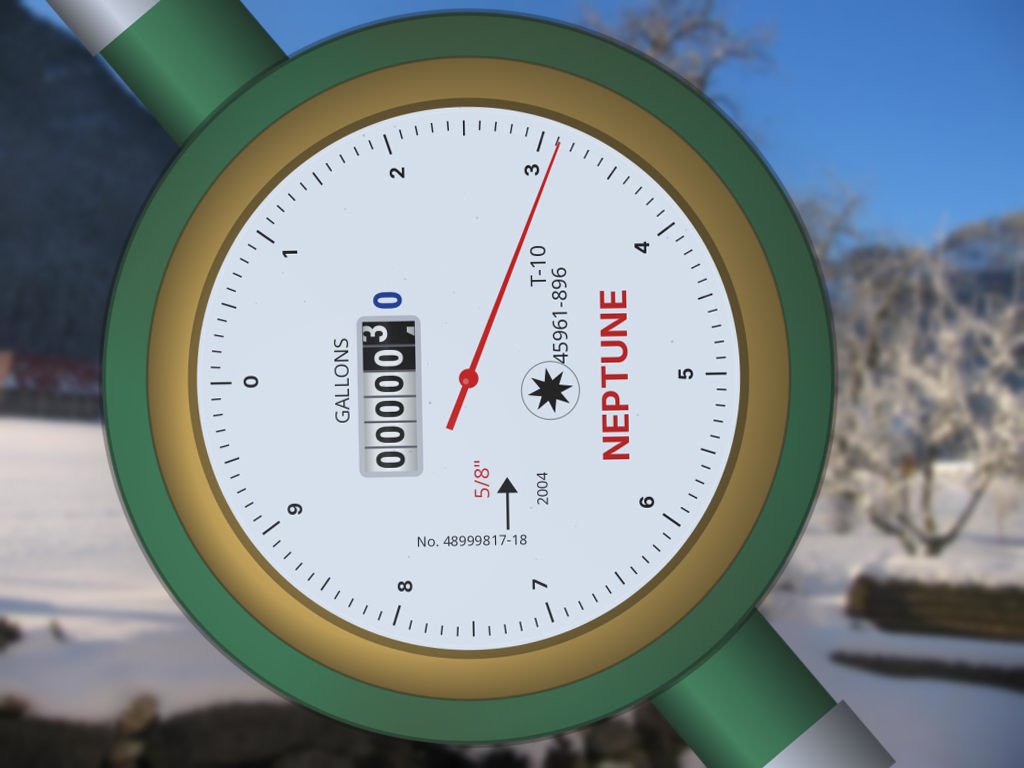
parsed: gal 33.1
